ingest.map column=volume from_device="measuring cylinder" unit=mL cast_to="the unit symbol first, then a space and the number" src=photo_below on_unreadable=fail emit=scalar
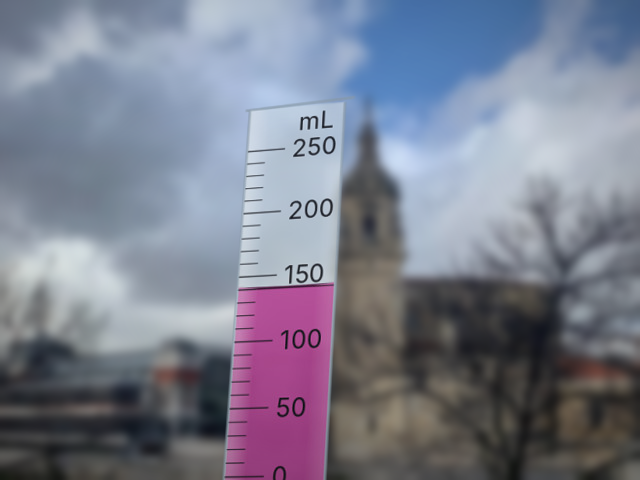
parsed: mL 140
